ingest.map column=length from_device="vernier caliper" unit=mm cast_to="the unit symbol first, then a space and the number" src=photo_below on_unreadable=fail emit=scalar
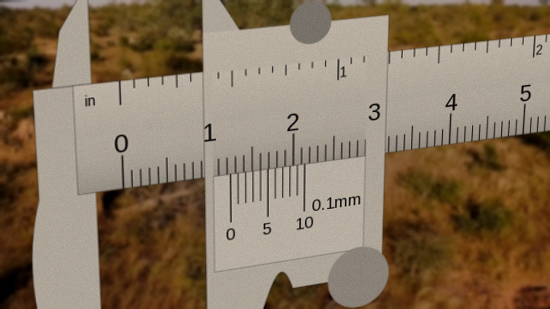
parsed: mm 12.4
